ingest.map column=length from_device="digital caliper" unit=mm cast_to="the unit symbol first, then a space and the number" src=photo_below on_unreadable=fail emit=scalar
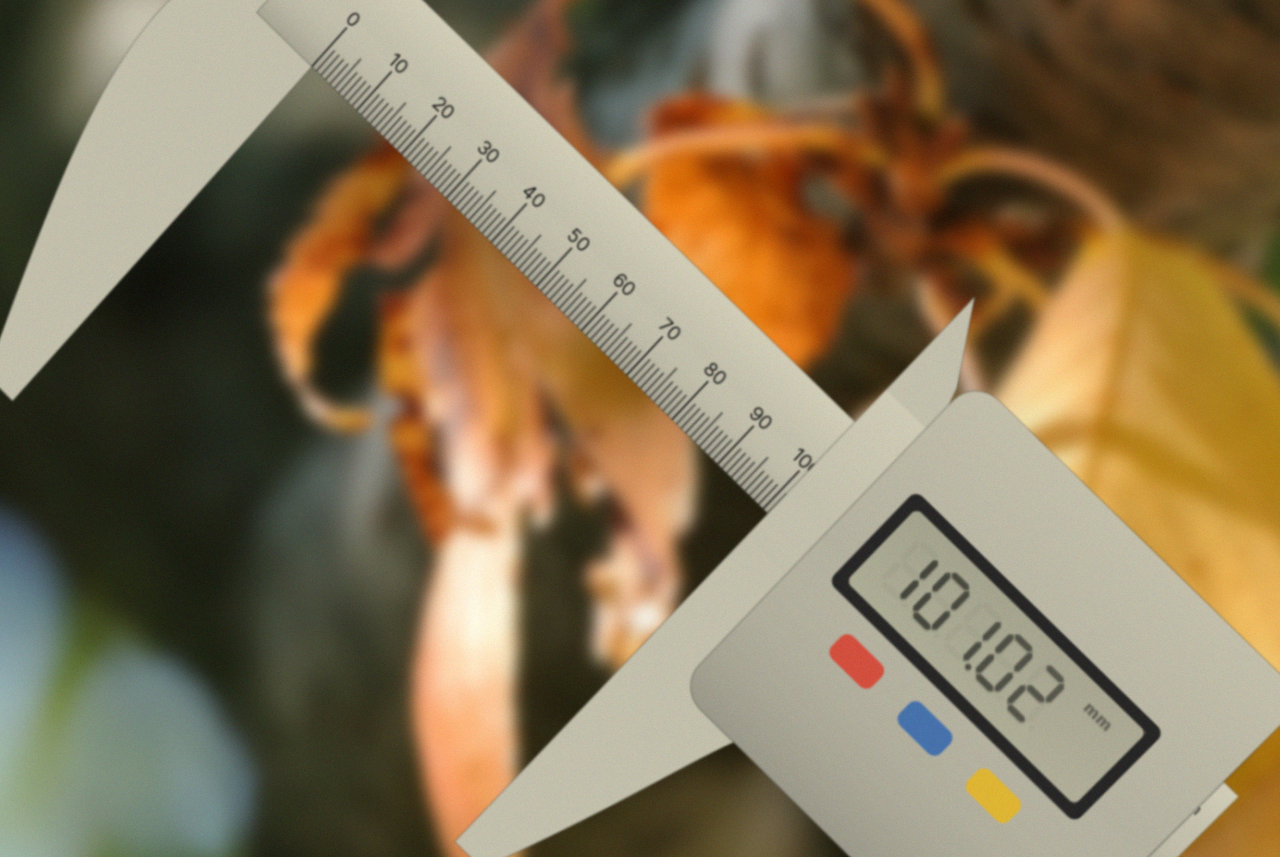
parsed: mm 101.02
